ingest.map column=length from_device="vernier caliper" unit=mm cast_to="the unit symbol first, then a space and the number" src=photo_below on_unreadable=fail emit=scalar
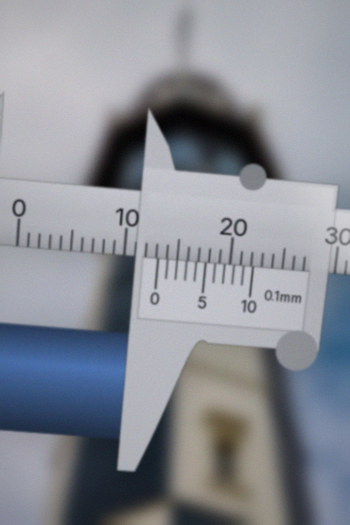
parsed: mm 13.2
